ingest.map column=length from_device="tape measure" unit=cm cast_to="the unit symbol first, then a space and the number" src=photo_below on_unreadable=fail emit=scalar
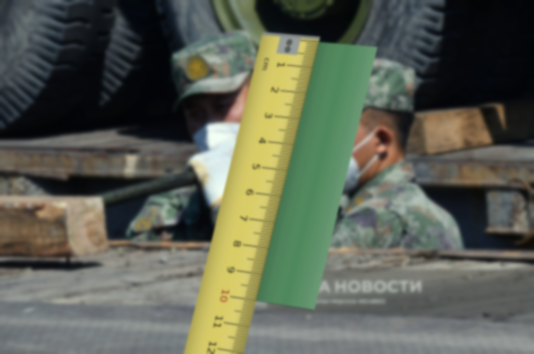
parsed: cm 10
